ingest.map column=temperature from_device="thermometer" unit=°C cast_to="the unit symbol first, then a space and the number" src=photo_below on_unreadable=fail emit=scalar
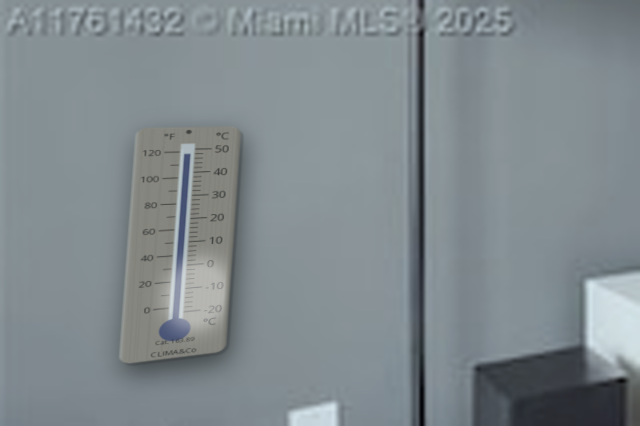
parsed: °C 48
